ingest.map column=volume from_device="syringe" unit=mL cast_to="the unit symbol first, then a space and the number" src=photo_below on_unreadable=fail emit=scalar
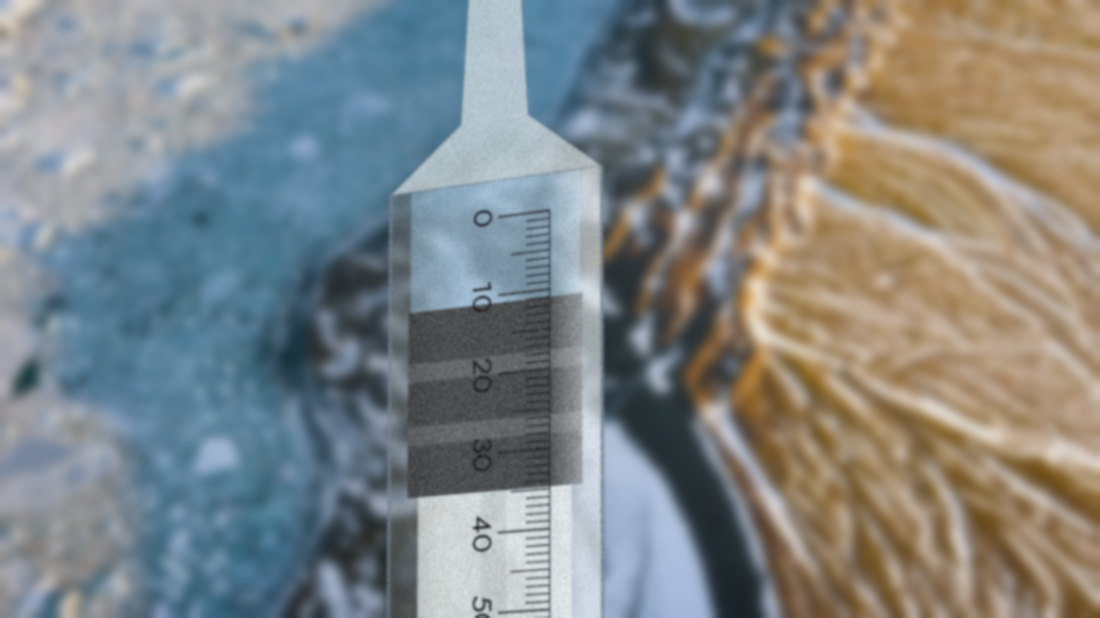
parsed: mL 11
